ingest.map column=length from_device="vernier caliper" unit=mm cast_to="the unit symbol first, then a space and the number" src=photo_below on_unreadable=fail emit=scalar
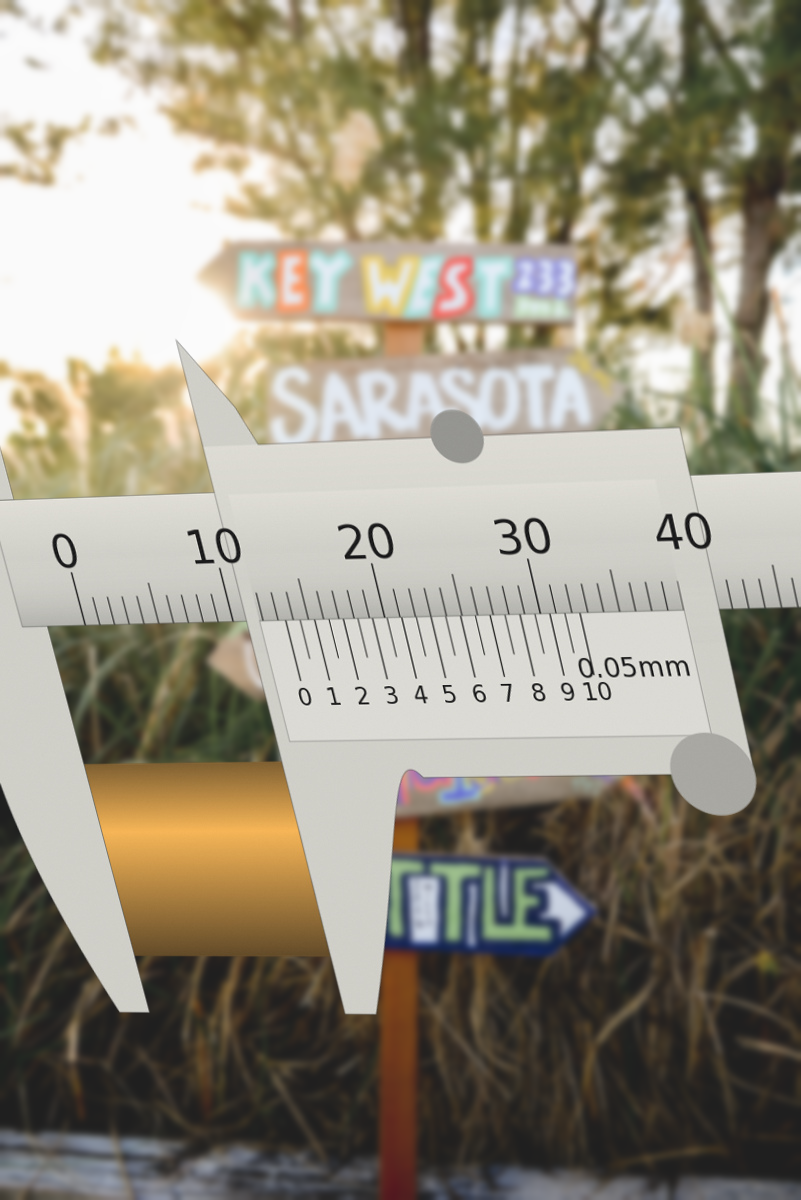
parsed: mm 13.5
